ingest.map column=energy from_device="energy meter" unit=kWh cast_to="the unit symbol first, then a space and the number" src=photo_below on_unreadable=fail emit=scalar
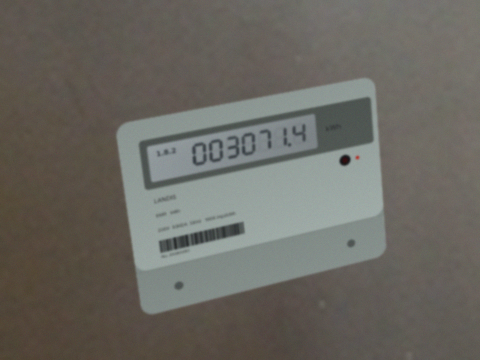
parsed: kWh 3071.4
